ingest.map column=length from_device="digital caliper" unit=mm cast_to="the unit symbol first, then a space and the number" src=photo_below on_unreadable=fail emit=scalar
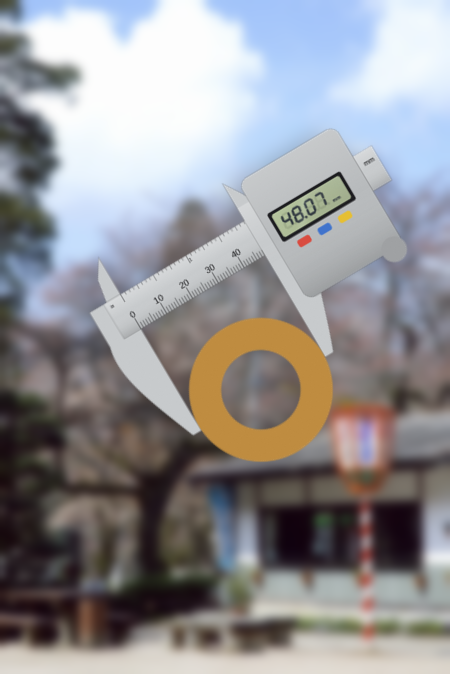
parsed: mm 48.07
